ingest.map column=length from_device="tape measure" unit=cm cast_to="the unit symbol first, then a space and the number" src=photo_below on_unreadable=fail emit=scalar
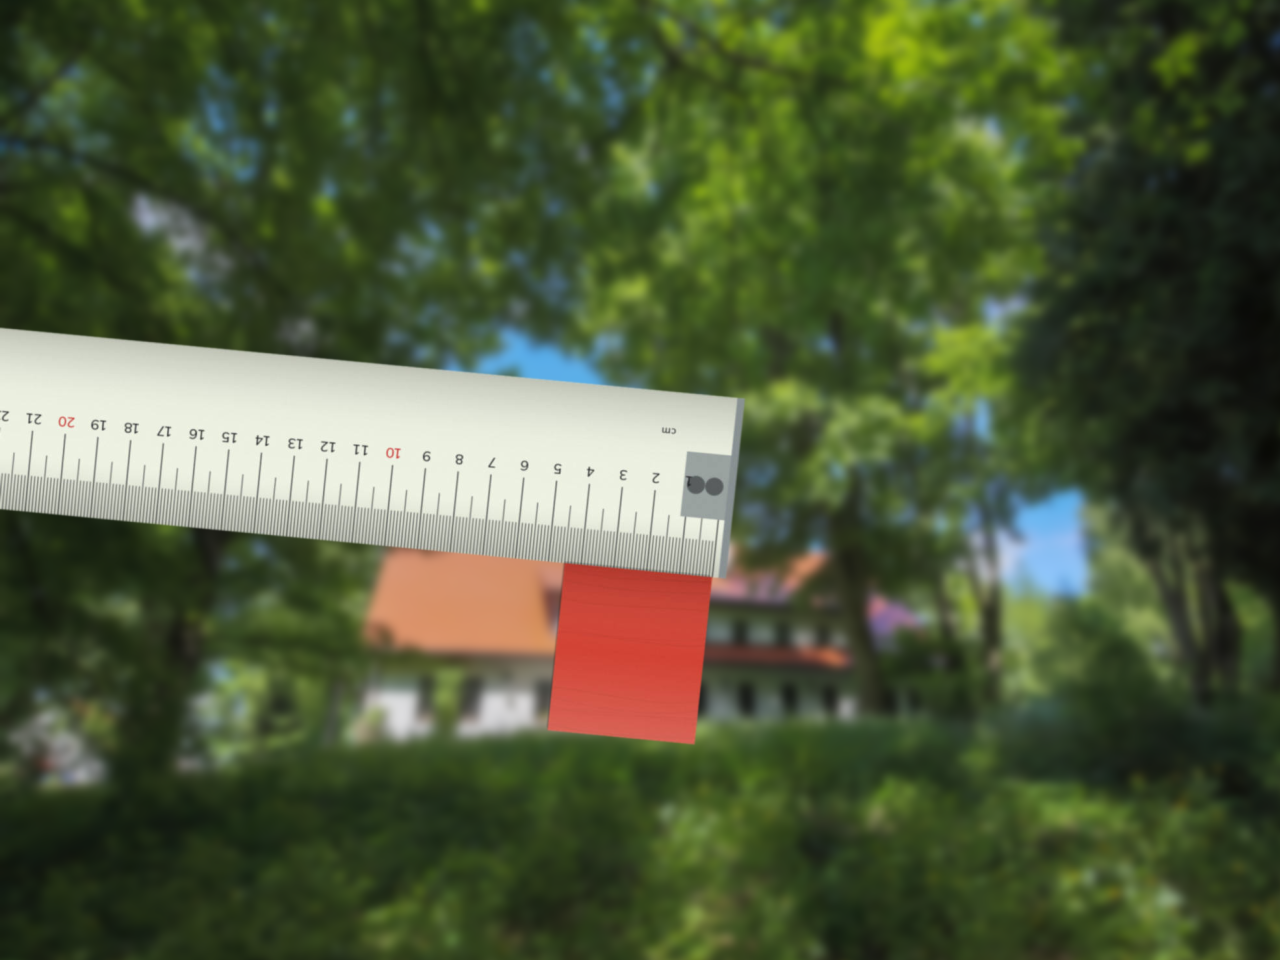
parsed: cm 4.5
